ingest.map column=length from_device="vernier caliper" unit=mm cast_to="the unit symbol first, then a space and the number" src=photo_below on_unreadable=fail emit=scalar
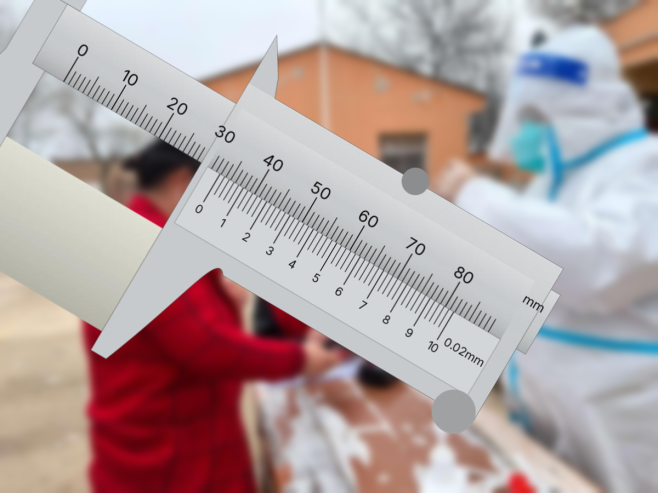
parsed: mm 32.8
